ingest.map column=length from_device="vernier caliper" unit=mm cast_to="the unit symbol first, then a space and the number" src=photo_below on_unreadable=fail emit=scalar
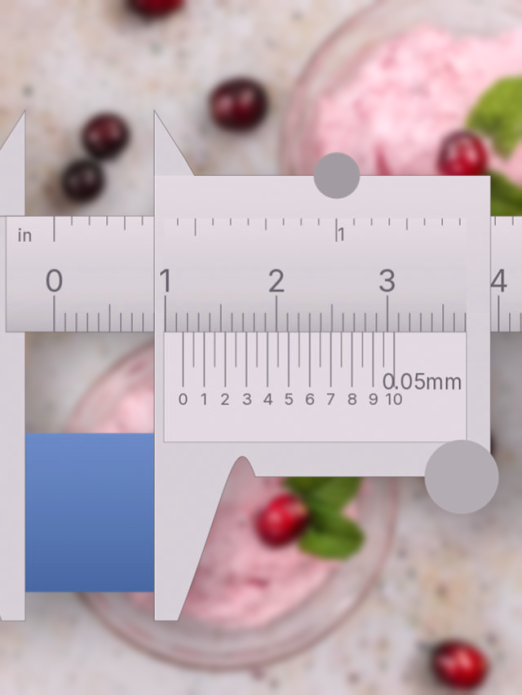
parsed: mm 11.6
